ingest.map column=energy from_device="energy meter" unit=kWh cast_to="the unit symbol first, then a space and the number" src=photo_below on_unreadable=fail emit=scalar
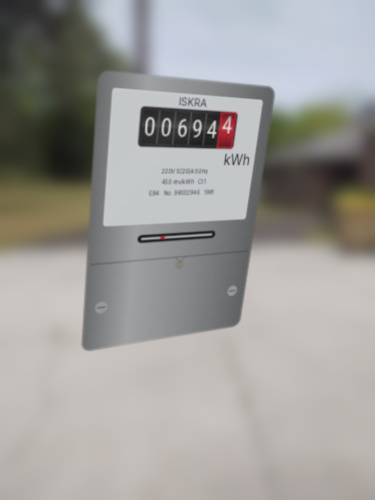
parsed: kWh 694.4
